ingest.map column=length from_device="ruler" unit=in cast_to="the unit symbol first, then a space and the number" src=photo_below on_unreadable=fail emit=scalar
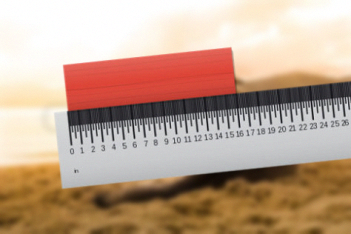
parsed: in 16
